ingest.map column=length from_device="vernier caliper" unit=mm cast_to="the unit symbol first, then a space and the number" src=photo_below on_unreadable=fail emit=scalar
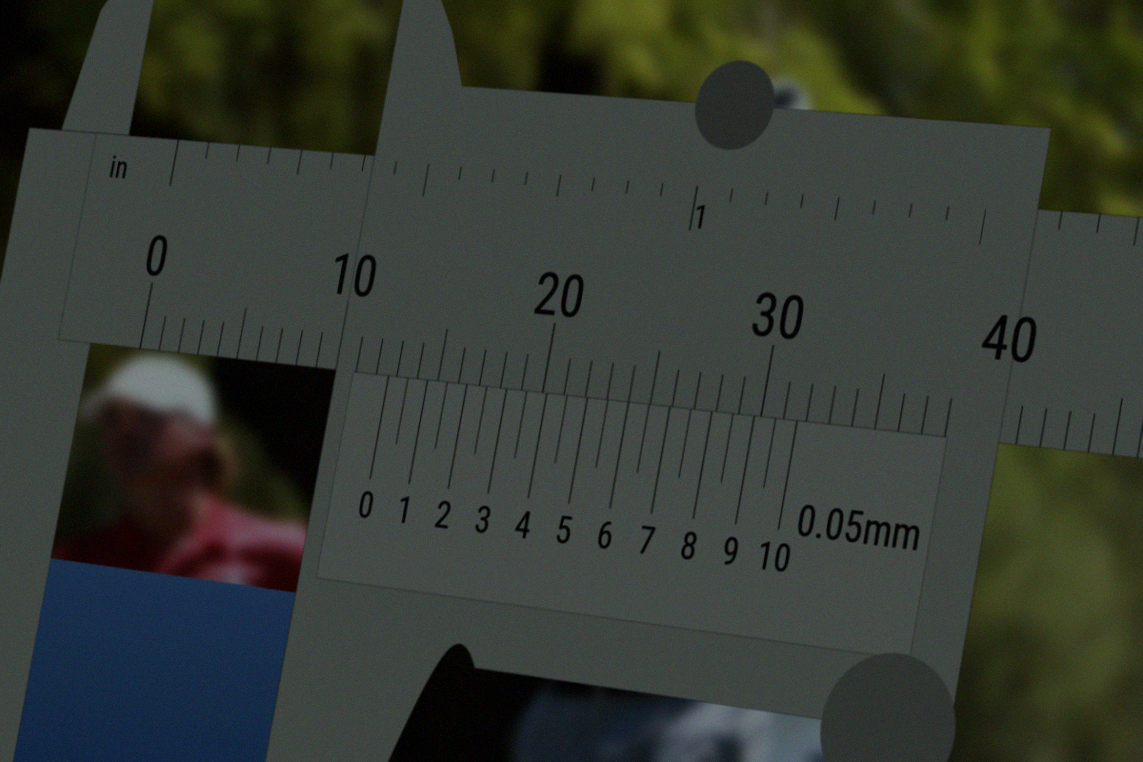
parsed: mm 12.6
